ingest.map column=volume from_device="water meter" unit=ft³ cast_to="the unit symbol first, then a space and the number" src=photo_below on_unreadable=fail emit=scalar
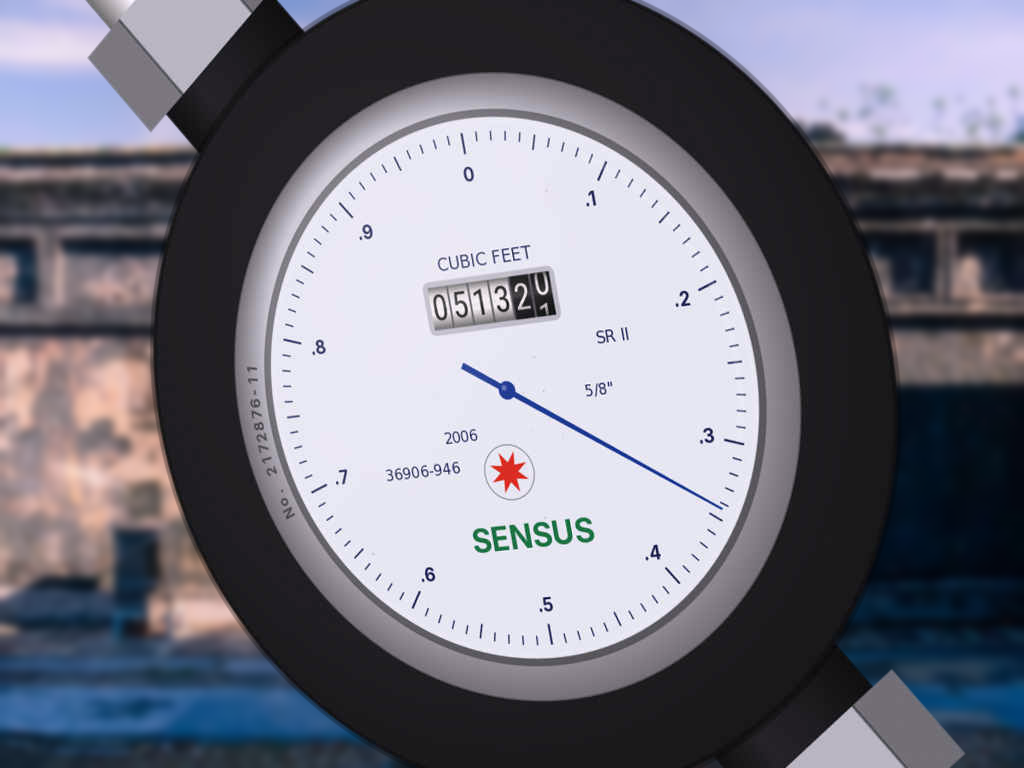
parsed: ft³ 51320.34
